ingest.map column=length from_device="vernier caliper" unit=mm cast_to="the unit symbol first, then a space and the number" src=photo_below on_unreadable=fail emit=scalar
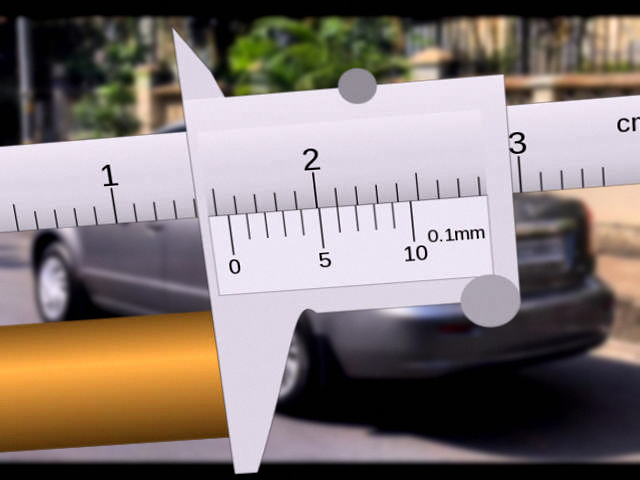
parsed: mm 15.6
